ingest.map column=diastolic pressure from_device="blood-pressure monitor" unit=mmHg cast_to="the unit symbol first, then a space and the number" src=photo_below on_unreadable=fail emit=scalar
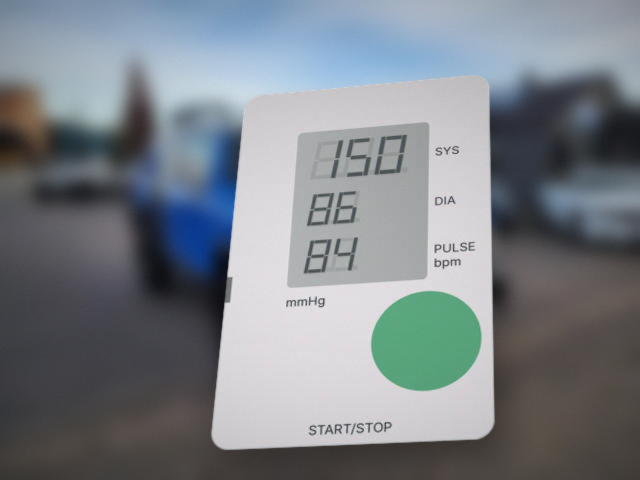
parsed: mmHg 86
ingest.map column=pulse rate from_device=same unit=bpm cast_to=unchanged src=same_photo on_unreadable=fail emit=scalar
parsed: bpm 84
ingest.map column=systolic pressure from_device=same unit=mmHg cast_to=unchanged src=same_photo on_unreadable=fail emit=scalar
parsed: mmHg 150
